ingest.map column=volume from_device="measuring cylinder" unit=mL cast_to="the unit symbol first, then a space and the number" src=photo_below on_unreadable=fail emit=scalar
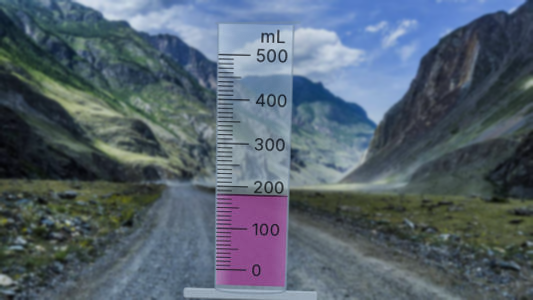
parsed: mL 180
